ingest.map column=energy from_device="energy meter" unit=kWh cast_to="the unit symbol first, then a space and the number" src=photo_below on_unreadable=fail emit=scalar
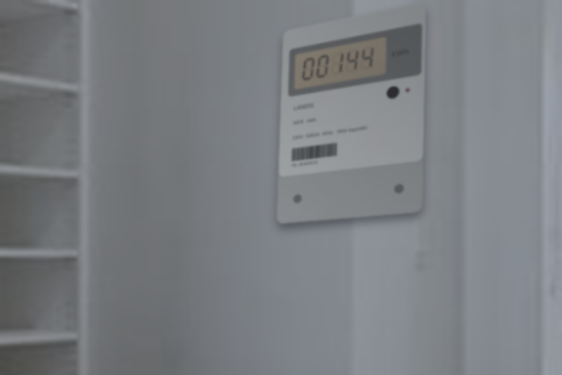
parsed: kWh 144
